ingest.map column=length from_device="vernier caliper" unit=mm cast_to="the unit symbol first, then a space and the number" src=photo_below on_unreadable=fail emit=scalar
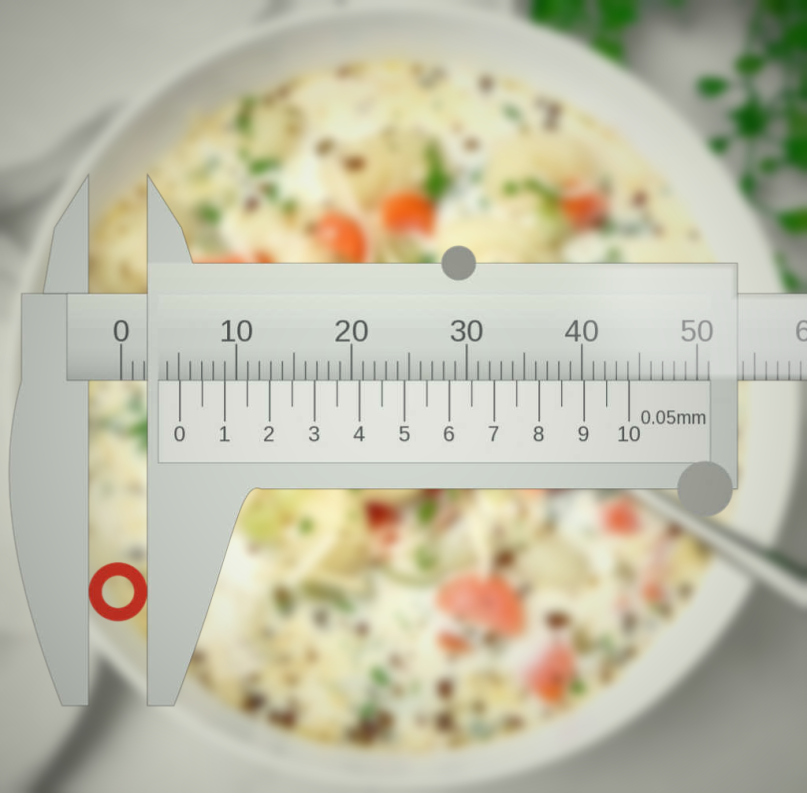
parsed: mm 5.1
